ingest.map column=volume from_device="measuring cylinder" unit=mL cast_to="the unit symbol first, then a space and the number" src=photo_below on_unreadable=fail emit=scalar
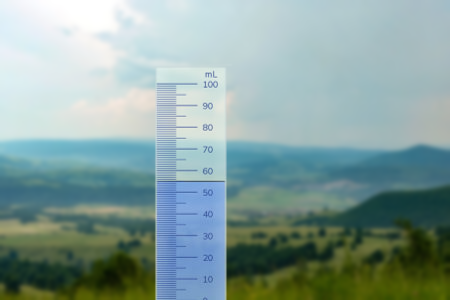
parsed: mL 55
